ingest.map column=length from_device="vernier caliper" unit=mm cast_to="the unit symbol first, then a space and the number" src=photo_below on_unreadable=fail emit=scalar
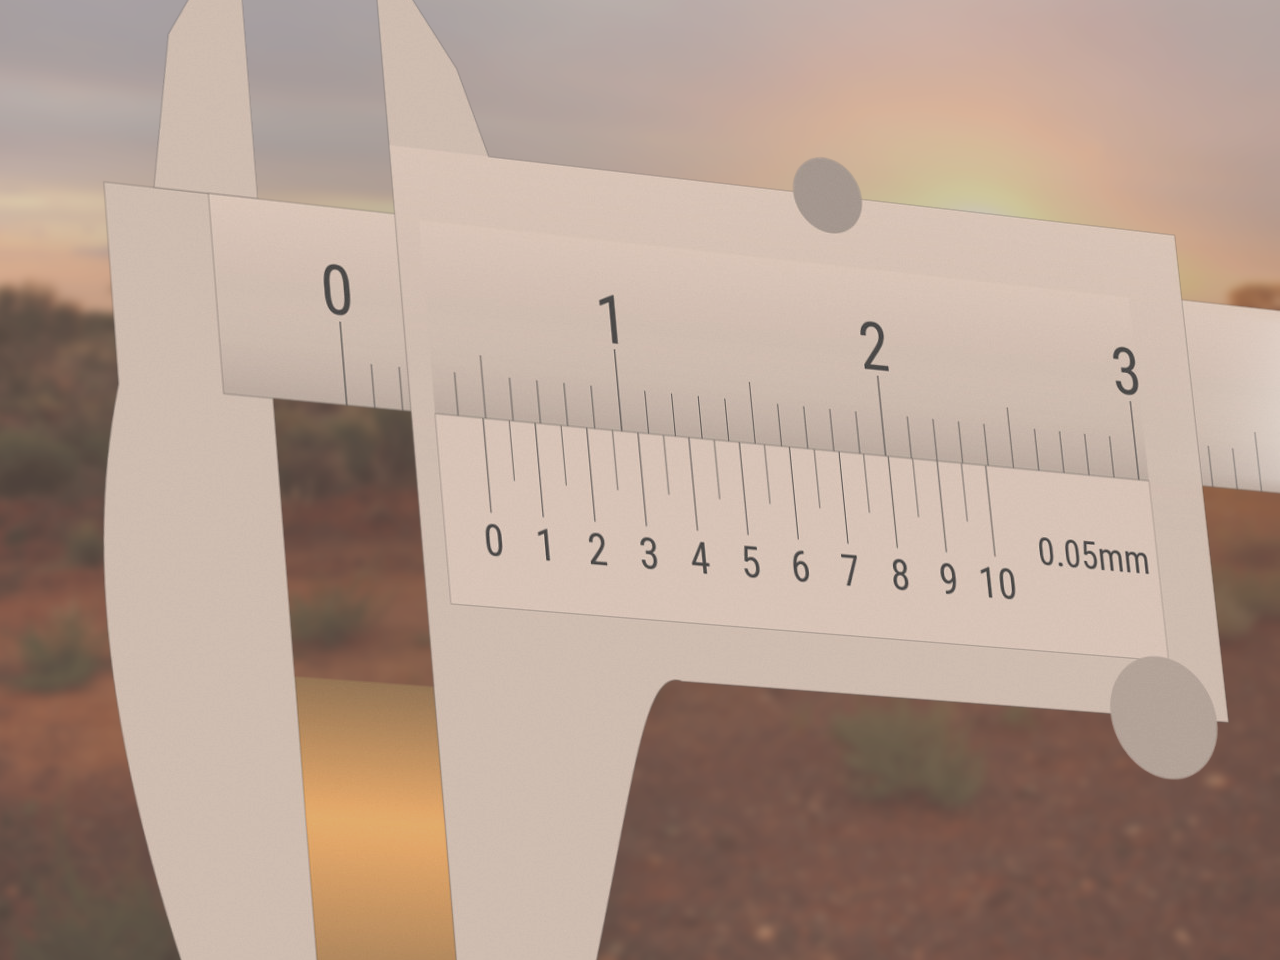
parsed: mm 4.90
